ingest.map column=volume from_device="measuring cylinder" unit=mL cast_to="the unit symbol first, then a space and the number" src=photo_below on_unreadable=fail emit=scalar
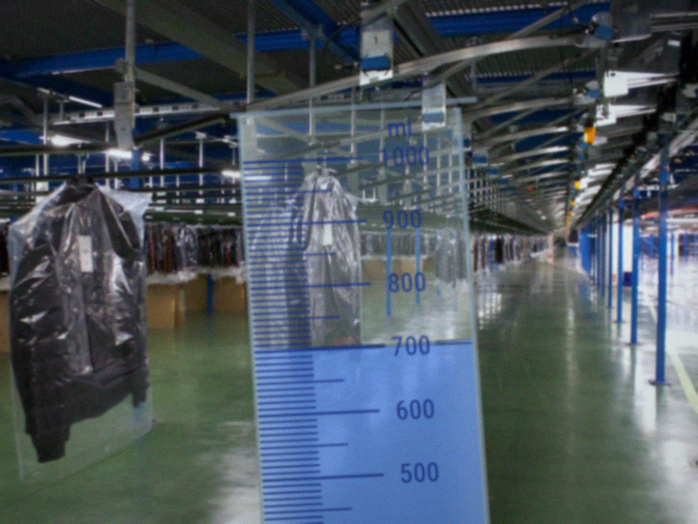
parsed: mL 700
